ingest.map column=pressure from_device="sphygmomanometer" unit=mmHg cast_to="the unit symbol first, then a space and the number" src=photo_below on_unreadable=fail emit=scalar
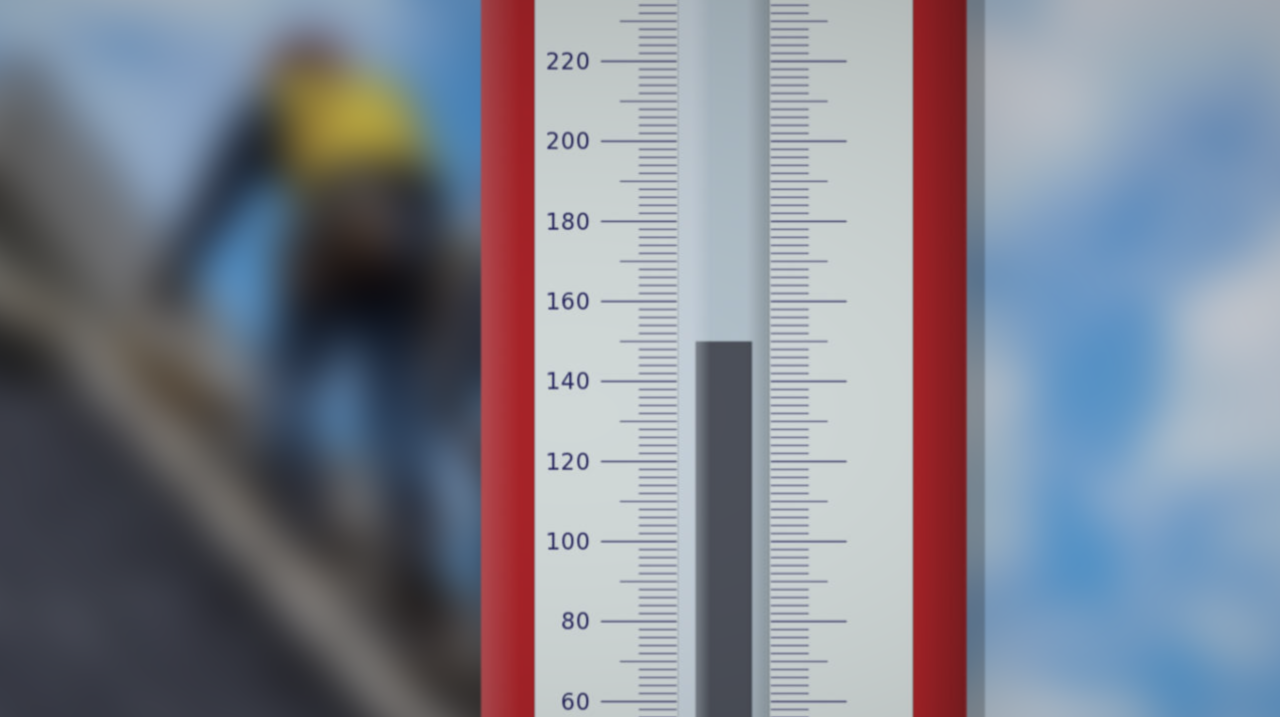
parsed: mmHg 150
